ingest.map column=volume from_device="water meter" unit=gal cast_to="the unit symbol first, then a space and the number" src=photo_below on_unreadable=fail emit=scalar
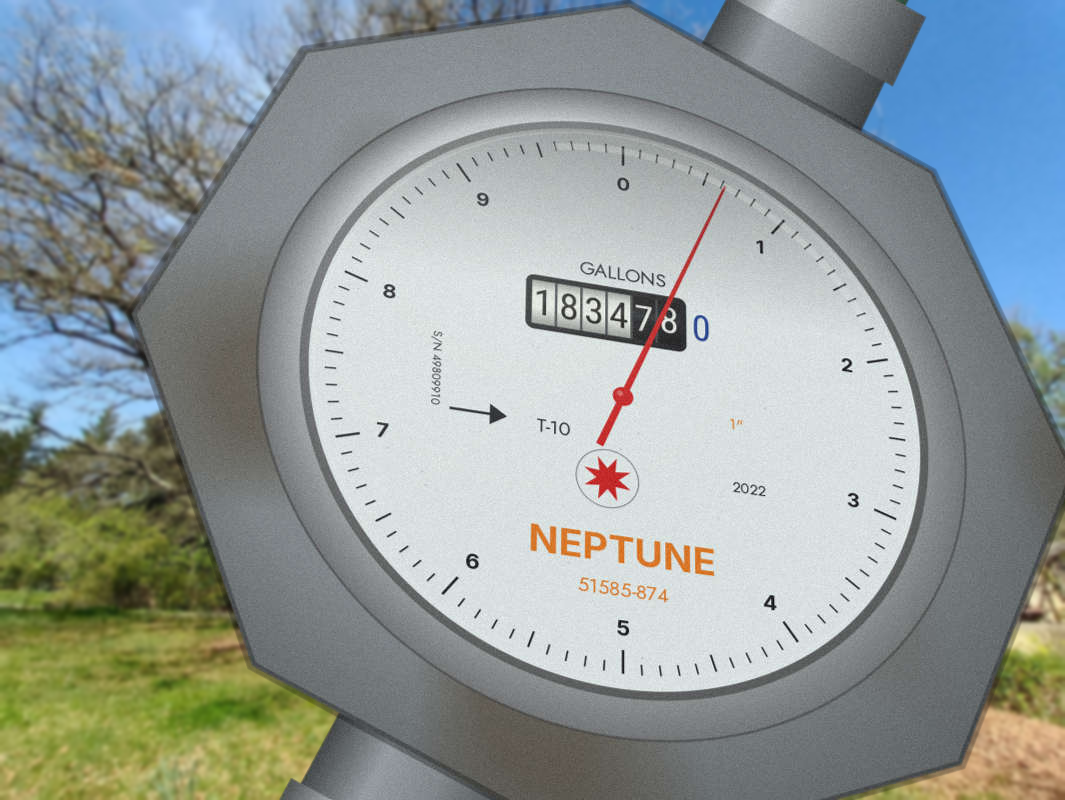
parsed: gal 1834780.6
